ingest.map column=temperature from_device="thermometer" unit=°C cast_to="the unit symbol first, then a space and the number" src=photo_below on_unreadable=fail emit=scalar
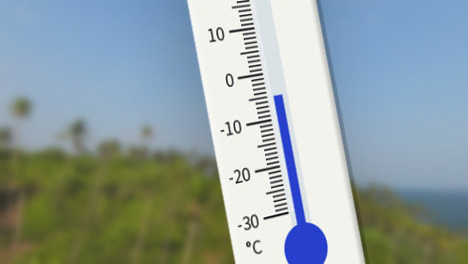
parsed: °C -5
